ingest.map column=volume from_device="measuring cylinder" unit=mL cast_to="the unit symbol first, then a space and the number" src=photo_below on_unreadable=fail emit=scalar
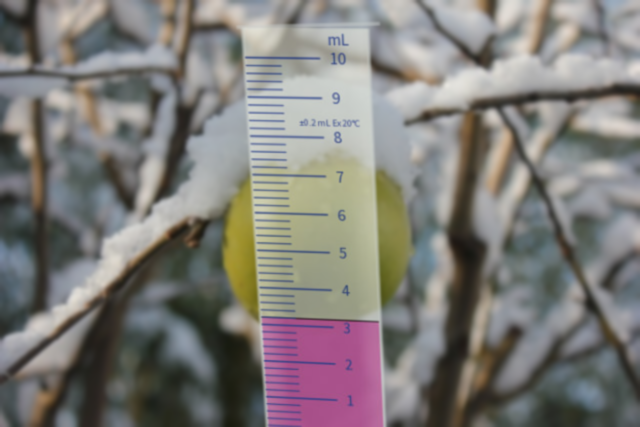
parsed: mL 3.2
